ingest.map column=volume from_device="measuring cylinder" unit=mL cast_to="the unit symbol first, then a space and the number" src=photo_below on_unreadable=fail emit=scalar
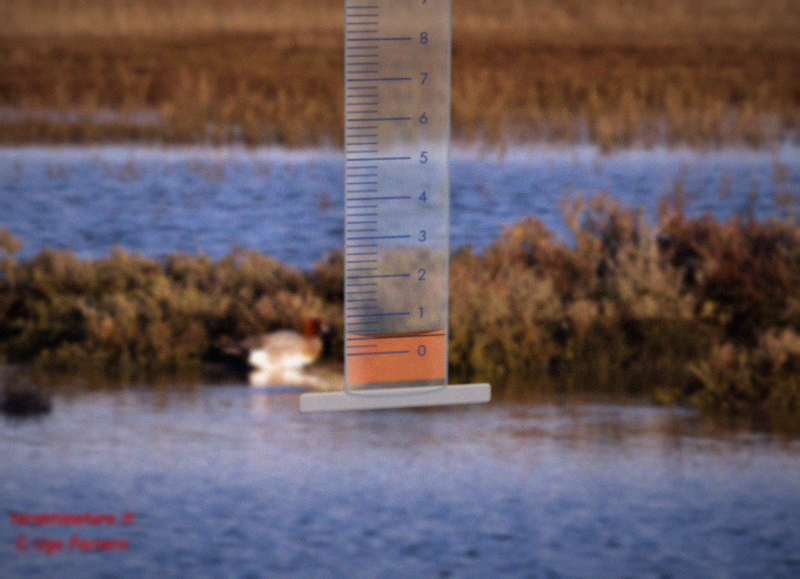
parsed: mL 0.4
